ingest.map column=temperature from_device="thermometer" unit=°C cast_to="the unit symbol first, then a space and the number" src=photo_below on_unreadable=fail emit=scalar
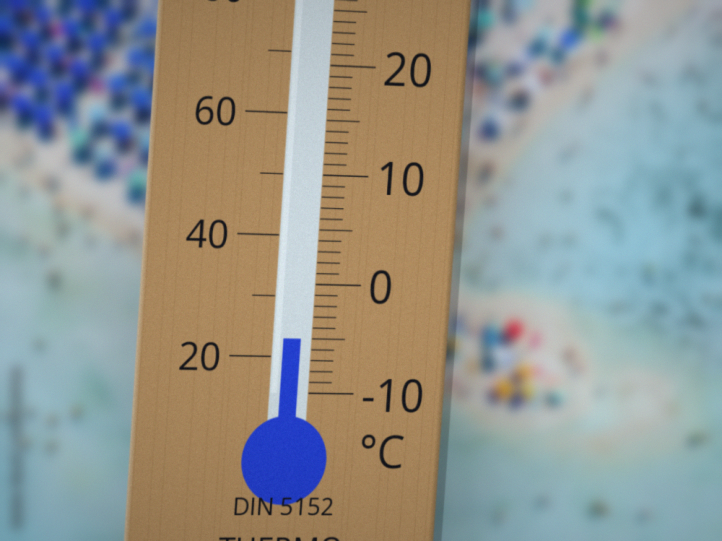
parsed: °C -5
